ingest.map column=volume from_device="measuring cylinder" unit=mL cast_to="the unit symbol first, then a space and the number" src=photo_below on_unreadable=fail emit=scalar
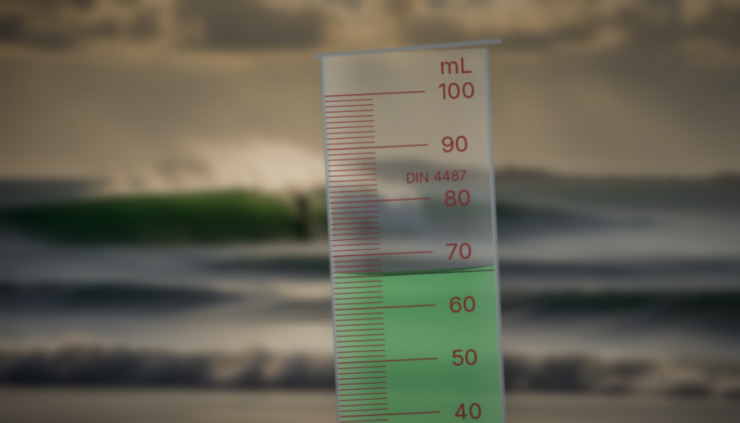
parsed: mL 66
